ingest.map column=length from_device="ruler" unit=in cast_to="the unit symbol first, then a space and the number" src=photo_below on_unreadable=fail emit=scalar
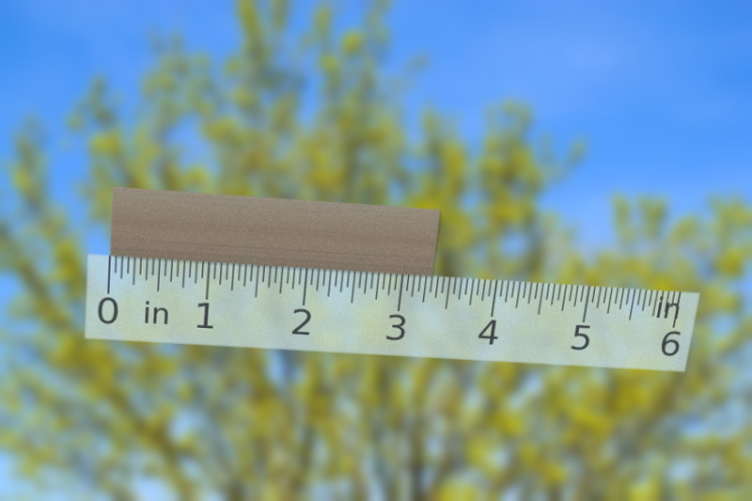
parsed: in 3.3125
